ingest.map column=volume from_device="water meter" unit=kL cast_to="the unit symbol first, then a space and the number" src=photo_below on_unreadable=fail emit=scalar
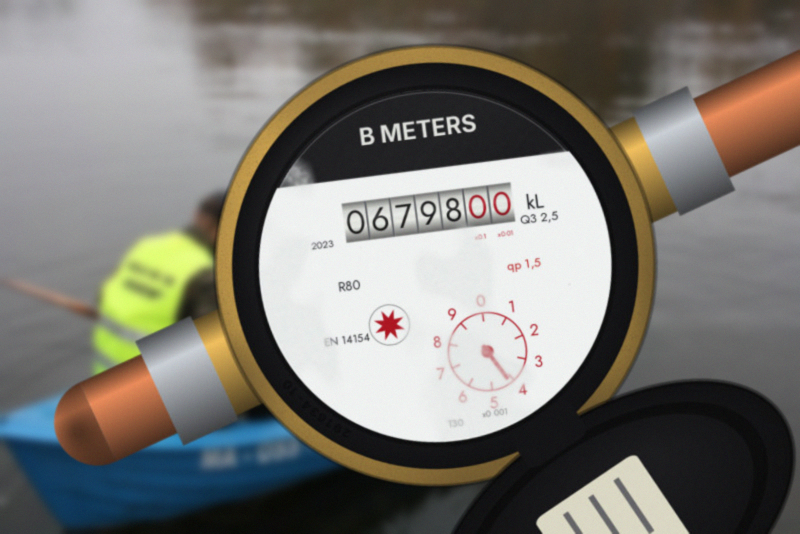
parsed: kL 6798.004
